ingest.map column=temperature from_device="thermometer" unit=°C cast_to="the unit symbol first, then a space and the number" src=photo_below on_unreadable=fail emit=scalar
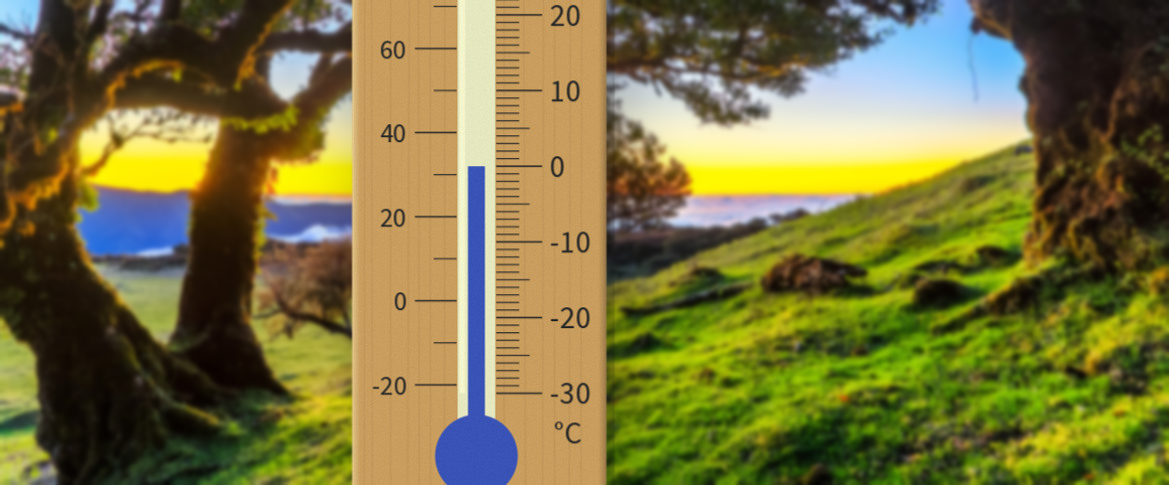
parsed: °C 0
